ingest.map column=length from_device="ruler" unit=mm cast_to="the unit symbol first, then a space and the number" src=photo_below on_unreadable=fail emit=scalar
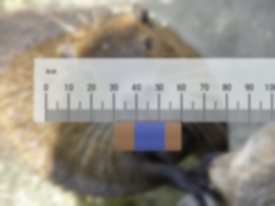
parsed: mm 30
